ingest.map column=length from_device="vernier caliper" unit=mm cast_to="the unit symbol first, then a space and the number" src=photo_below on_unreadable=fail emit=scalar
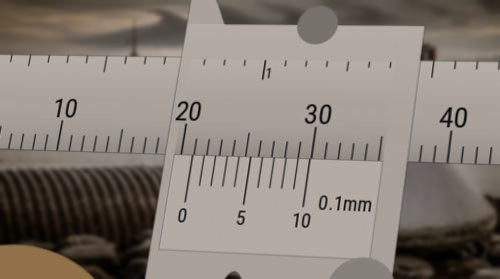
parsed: mm 20.9
